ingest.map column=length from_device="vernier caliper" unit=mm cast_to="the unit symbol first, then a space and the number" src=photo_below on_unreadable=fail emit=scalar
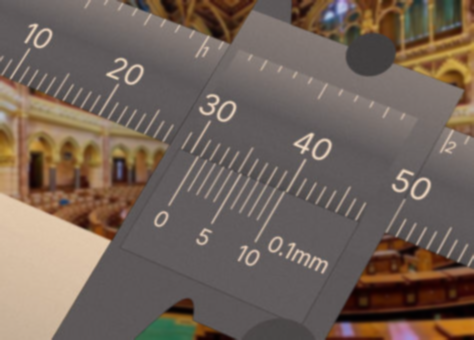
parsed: mm 30.8
